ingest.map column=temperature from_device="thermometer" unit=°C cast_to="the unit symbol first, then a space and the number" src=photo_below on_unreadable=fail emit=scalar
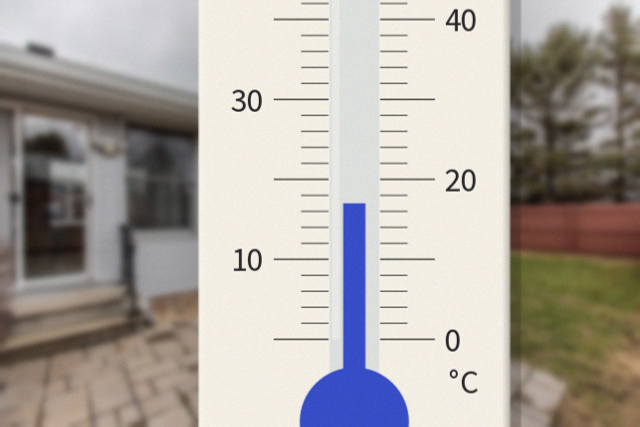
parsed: °C 17
